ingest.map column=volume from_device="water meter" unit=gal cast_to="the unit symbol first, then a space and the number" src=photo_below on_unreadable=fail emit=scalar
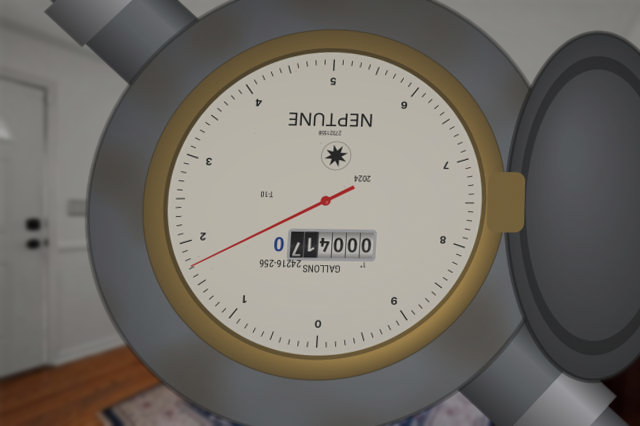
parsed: gal 4171.7
